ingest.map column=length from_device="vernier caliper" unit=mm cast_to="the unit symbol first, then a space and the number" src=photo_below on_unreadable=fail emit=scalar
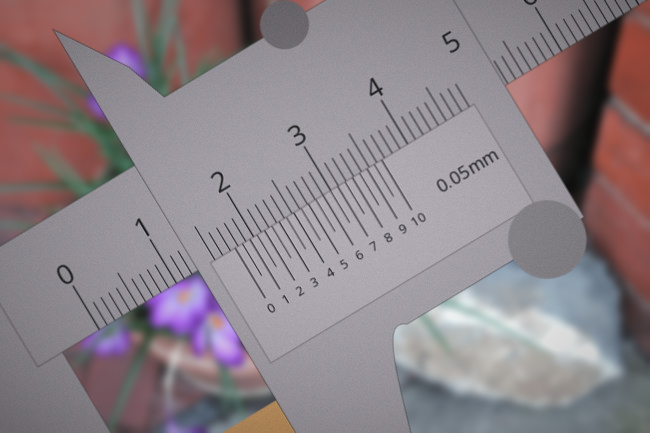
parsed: mm 17.6
